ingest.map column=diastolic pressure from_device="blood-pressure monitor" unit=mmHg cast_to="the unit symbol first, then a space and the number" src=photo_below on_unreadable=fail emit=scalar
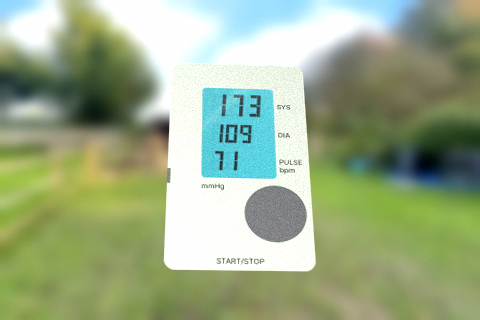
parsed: mmHg 109
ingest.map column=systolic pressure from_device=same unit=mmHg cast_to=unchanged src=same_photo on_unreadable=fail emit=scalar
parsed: mmHg 173
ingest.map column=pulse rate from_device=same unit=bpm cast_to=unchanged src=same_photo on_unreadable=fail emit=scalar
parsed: bpm 71
